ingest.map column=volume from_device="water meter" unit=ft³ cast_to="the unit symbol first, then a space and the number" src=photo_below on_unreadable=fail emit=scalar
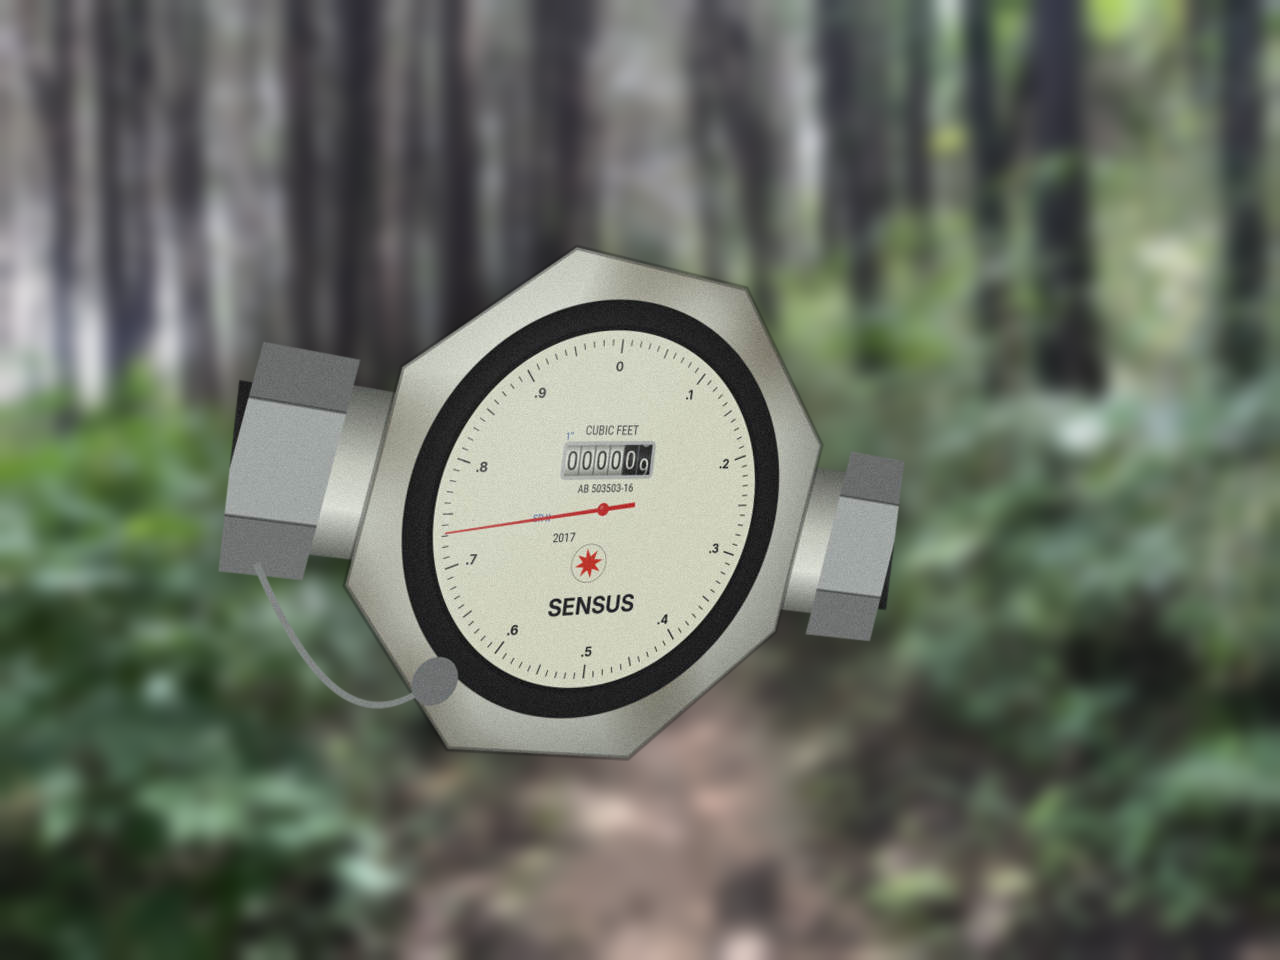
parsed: ft³ 8.73
